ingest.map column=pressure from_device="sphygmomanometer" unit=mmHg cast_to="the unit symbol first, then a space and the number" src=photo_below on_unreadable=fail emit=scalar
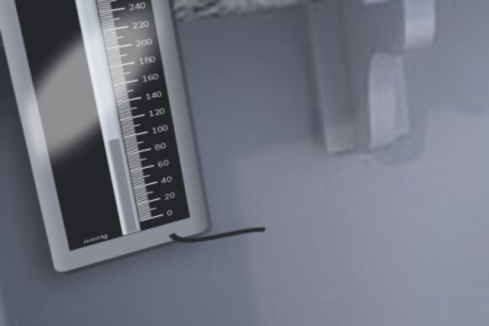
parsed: mmHg 100
